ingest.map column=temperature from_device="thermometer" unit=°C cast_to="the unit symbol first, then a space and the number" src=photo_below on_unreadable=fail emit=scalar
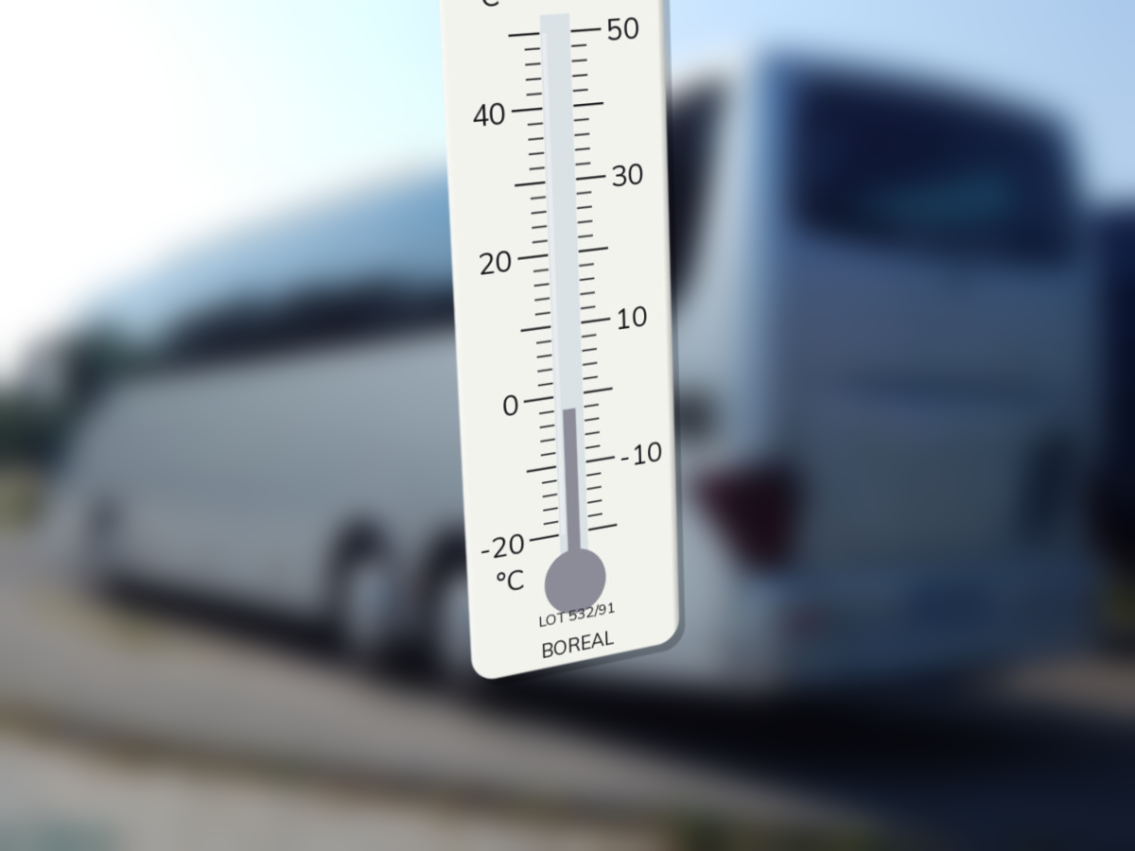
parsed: °C -2
